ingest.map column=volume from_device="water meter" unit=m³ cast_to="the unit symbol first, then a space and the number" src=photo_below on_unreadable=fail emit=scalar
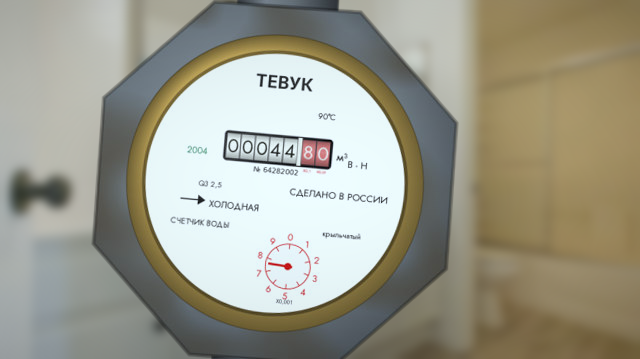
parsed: m³ 44.807
